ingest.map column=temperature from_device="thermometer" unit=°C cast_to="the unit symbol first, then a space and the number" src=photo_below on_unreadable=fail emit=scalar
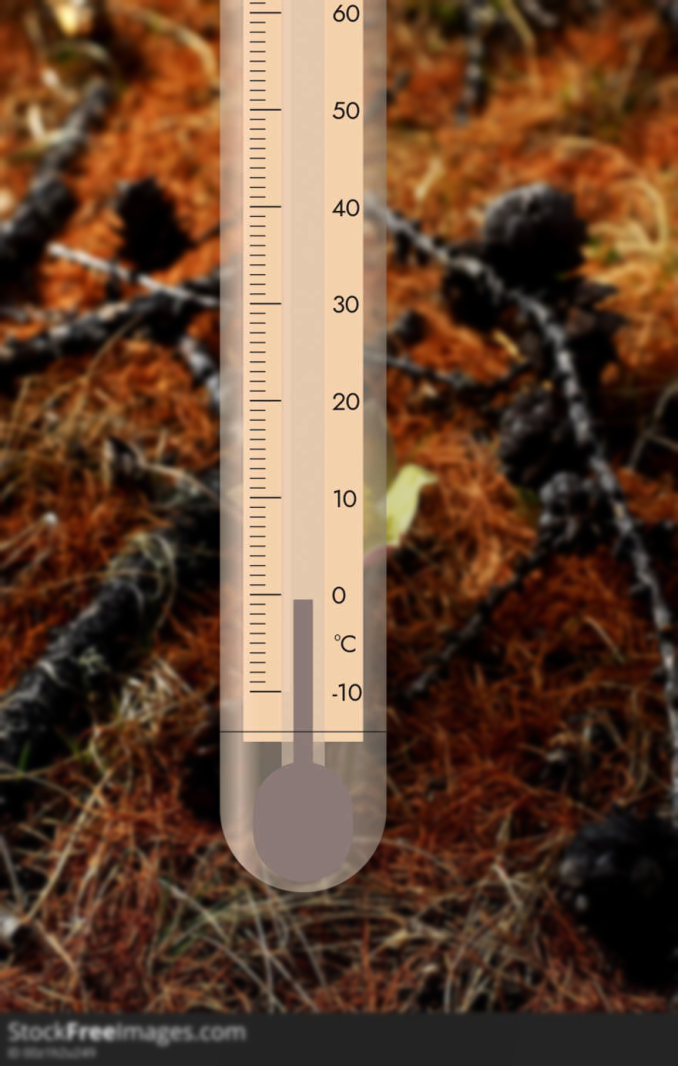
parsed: °C -0.5
